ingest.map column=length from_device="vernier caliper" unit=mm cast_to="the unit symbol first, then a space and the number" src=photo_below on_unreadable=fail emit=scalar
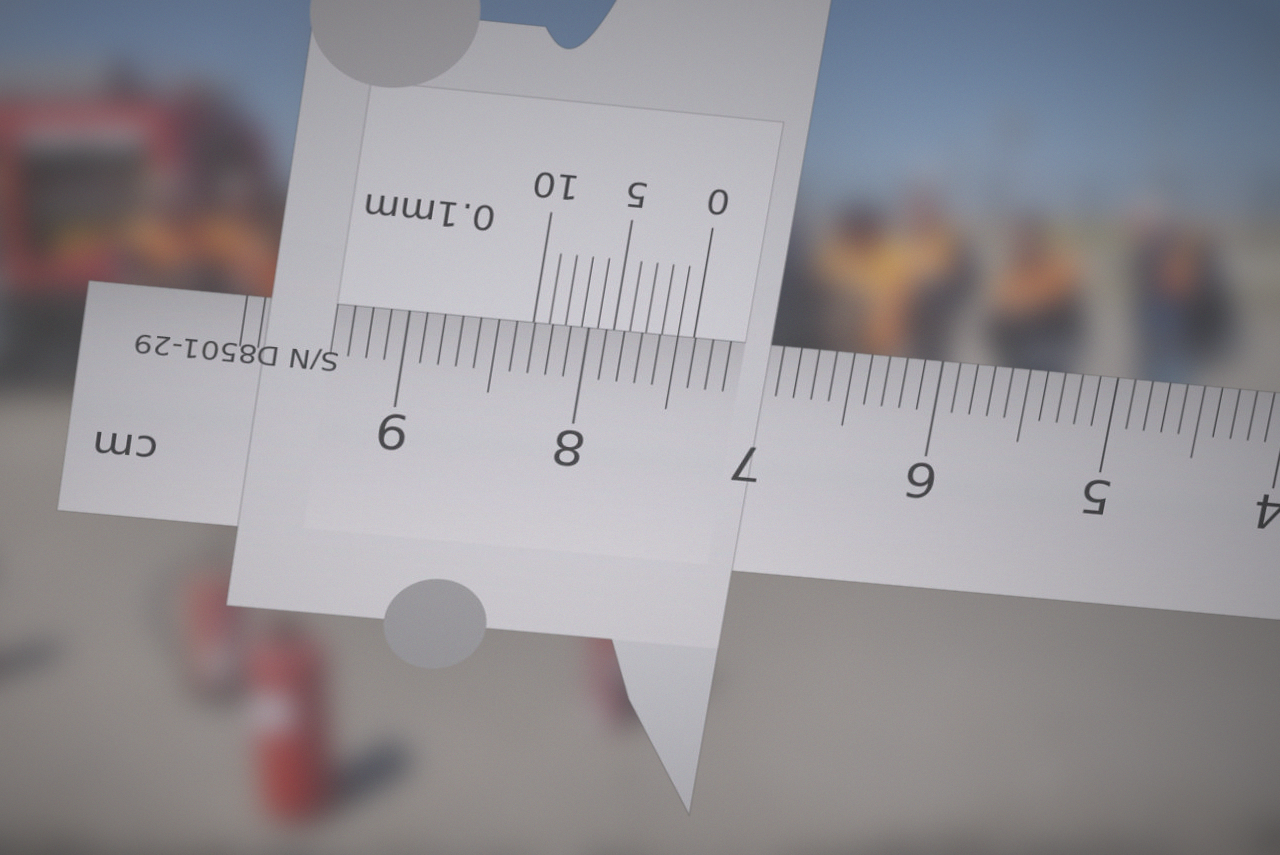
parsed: mm 74.1
